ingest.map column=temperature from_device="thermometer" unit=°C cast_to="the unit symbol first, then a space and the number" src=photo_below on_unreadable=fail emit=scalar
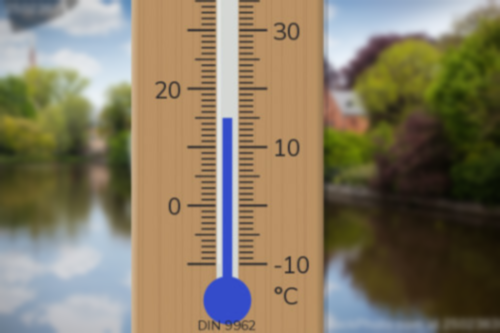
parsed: °C 15
